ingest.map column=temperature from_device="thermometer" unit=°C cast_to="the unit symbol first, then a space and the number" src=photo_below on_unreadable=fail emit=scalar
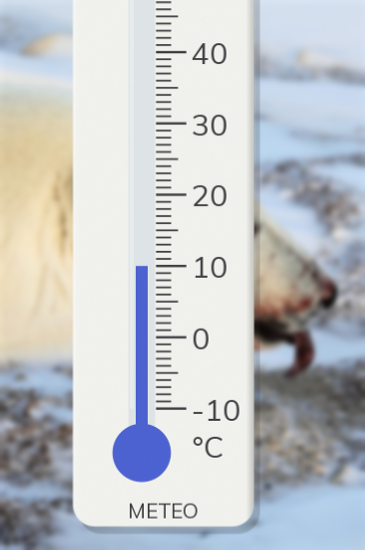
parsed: °C 10
